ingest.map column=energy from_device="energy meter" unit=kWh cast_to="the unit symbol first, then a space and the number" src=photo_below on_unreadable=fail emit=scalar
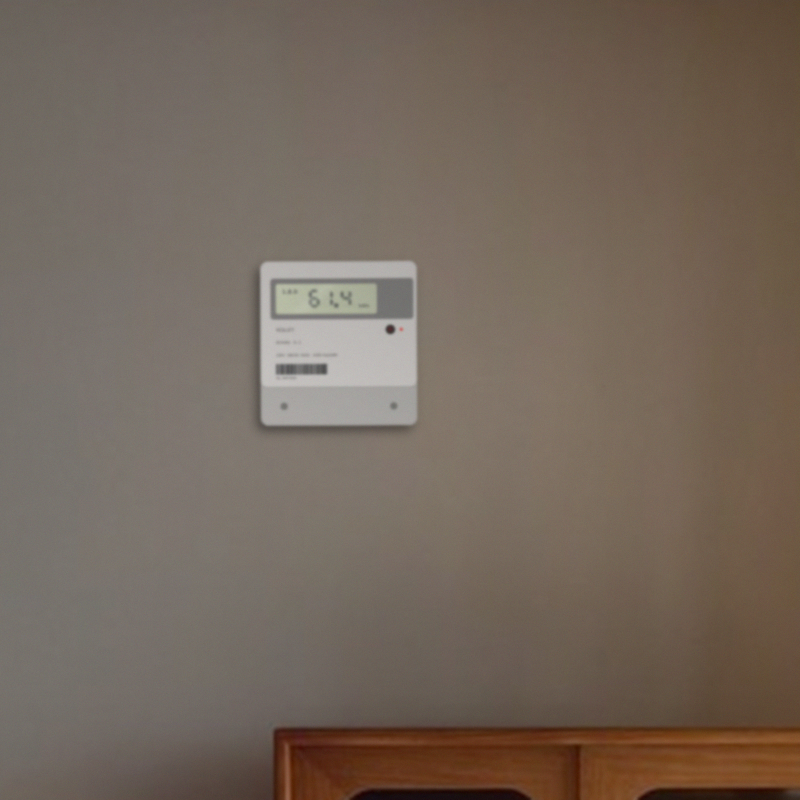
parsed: kWh 61.4
